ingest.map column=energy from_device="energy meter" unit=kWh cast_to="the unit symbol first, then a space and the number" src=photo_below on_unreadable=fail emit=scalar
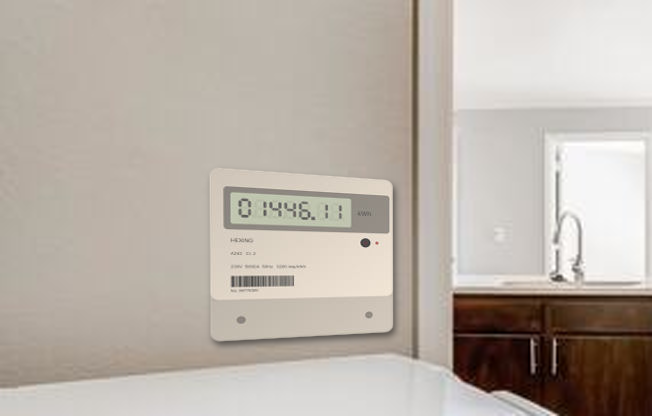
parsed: kWh 1446.11
